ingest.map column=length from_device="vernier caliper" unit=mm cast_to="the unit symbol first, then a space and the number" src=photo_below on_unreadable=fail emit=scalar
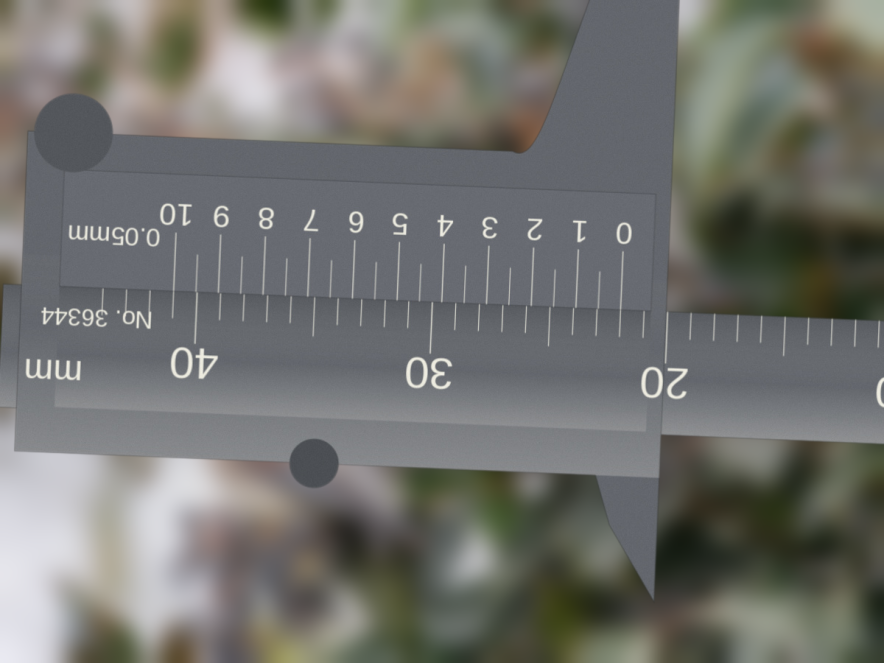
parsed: mm 22.00
